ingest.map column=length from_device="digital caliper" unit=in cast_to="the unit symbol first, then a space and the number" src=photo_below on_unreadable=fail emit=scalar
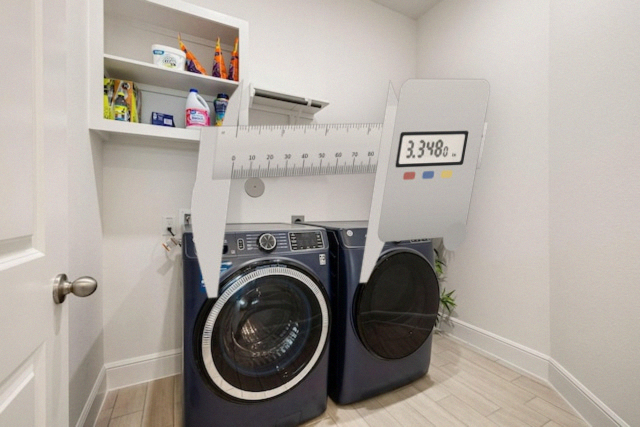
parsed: in 3.3480
